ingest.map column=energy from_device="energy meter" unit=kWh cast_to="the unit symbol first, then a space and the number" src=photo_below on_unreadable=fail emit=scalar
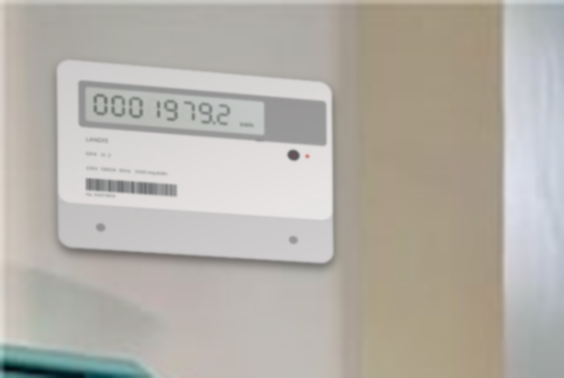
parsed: kWh 1979.2
